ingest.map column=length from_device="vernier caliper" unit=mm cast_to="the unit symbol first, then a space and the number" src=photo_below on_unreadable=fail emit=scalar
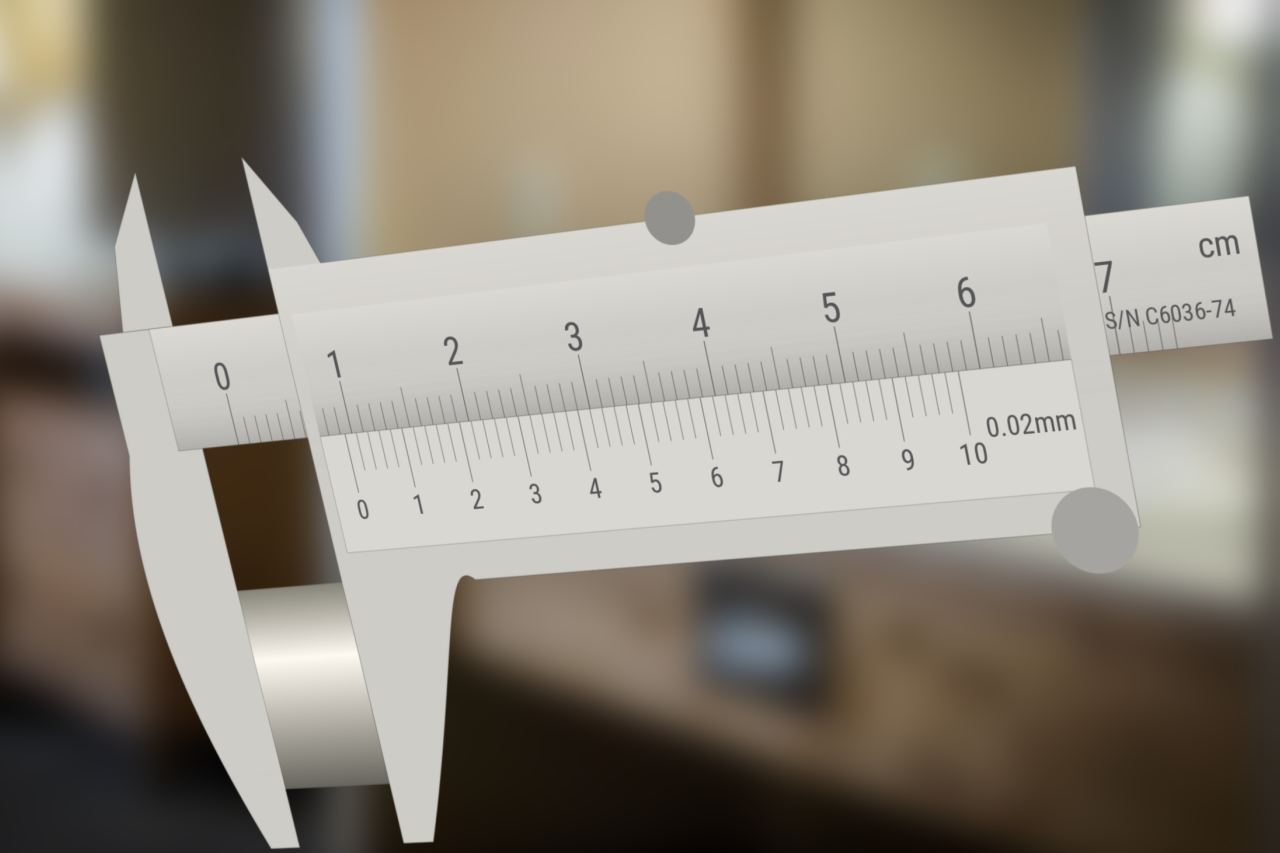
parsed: mm 9.4
